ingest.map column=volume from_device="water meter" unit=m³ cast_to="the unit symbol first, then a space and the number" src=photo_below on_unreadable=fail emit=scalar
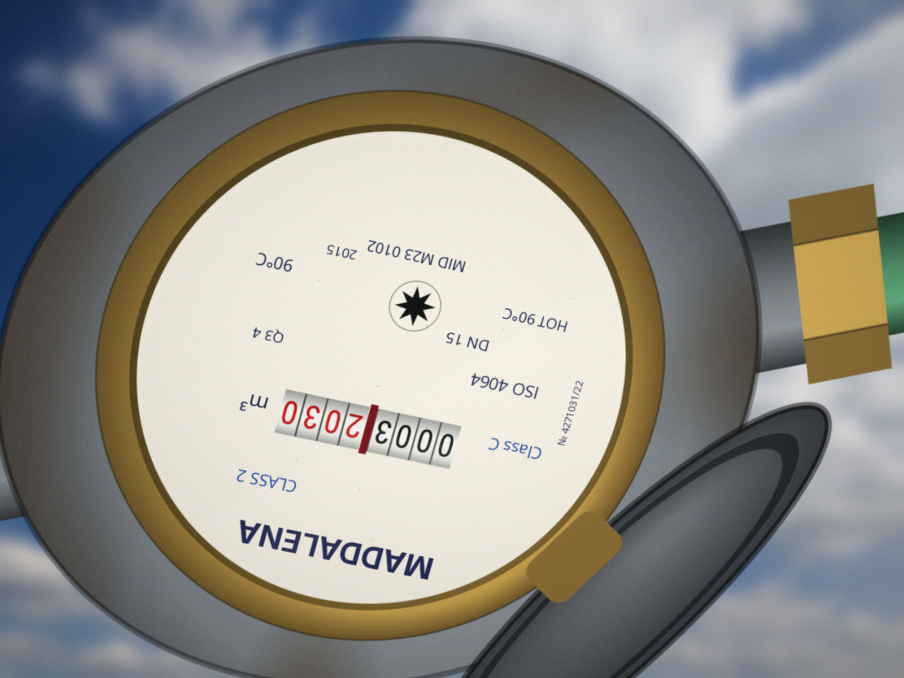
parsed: m³ 3.2030
